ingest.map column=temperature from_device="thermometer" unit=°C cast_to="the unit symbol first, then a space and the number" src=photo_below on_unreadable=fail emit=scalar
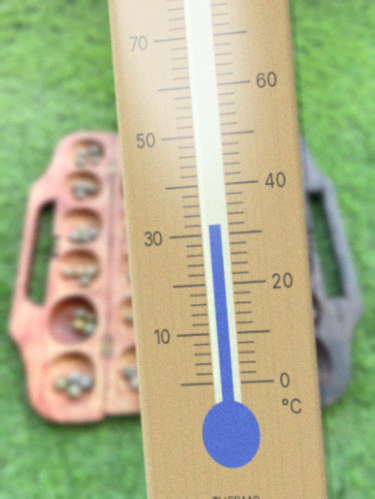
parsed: °C 32
